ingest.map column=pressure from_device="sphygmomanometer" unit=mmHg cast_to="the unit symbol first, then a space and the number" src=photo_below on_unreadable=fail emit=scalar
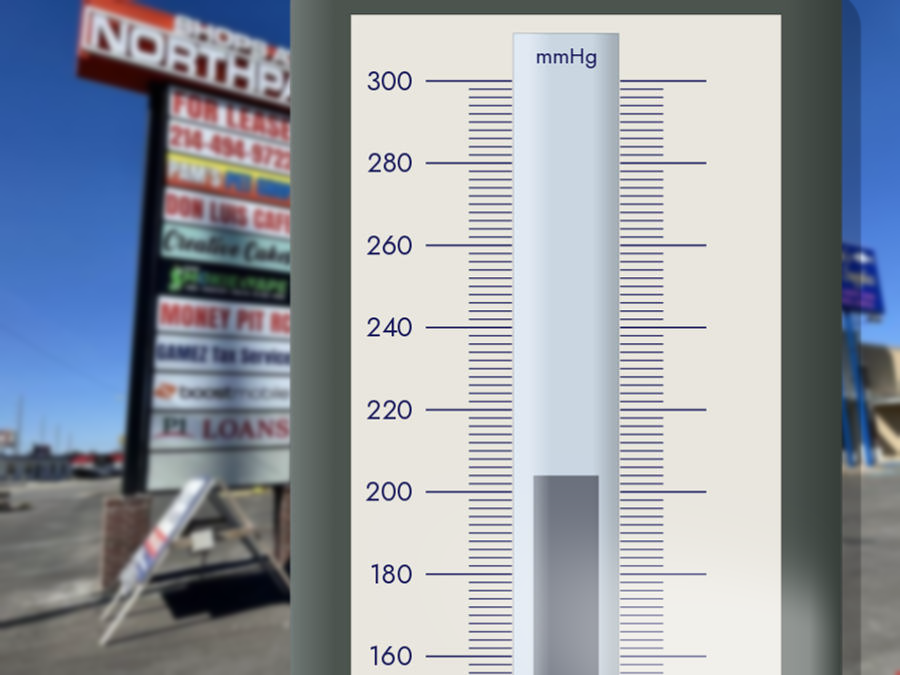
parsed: mmHg 204
